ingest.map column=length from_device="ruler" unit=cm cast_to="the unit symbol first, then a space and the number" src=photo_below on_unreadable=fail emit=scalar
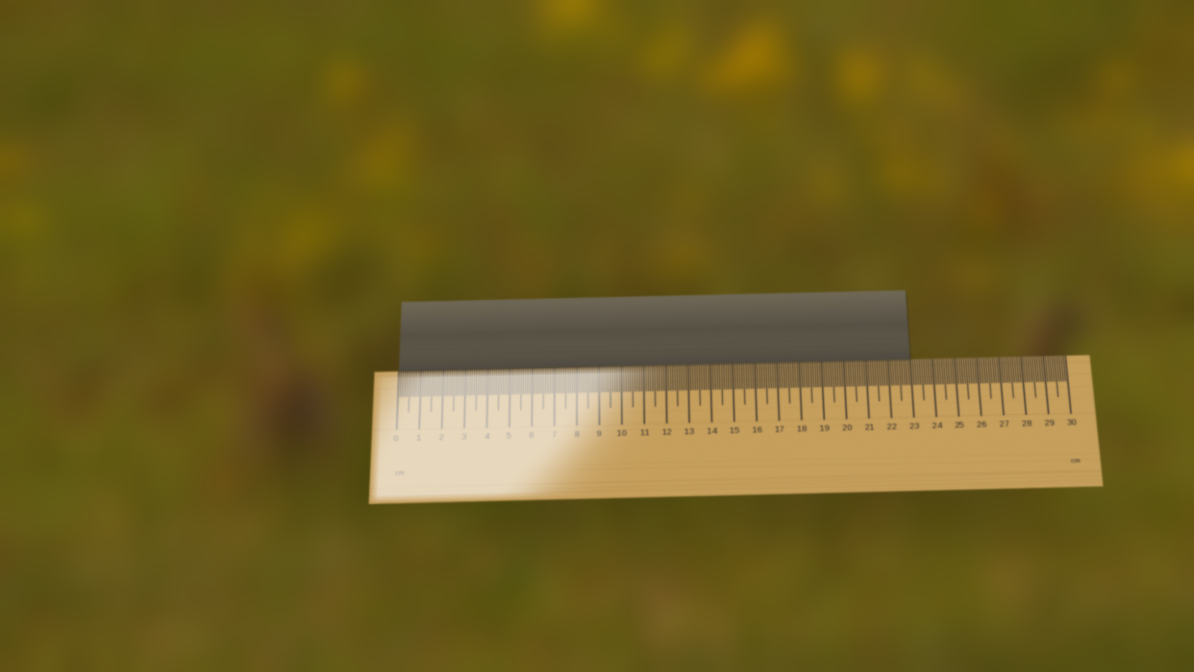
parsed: cm 23
